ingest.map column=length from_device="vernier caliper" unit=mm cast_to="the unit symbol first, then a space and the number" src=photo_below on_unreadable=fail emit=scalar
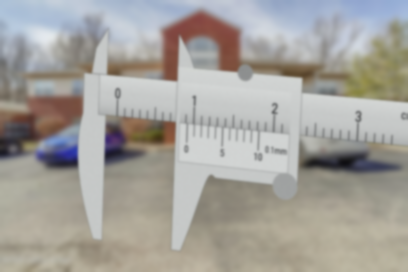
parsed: mm 9.2
